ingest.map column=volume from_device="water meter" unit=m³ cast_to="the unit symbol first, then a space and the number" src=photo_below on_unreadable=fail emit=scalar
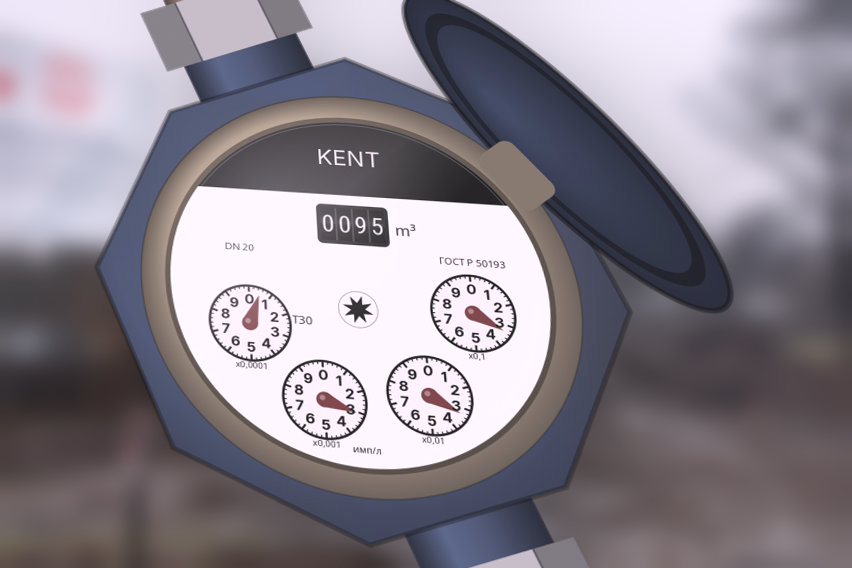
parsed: m³ 95.3330
